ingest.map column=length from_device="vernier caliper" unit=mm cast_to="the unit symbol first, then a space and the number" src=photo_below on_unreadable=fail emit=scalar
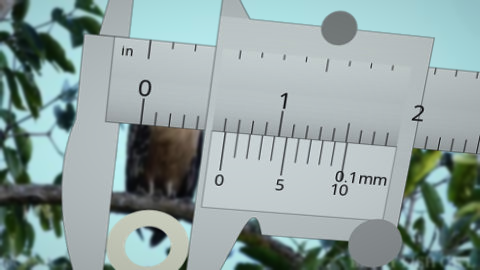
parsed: mm 6.1
